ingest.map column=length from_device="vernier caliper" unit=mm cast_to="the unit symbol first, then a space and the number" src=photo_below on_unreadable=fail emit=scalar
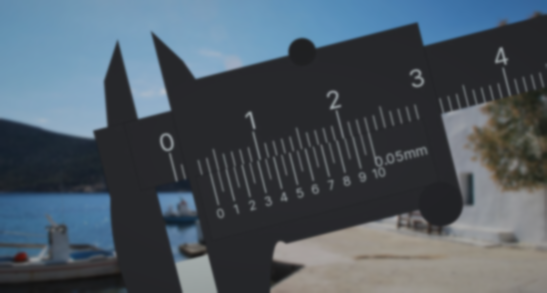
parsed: mm 4.0
